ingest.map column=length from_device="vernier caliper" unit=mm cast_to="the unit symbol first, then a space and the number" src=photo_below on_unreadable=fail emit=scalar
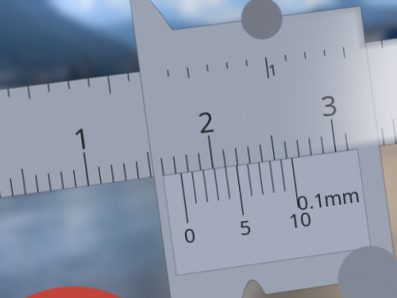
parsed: mm 17.4
